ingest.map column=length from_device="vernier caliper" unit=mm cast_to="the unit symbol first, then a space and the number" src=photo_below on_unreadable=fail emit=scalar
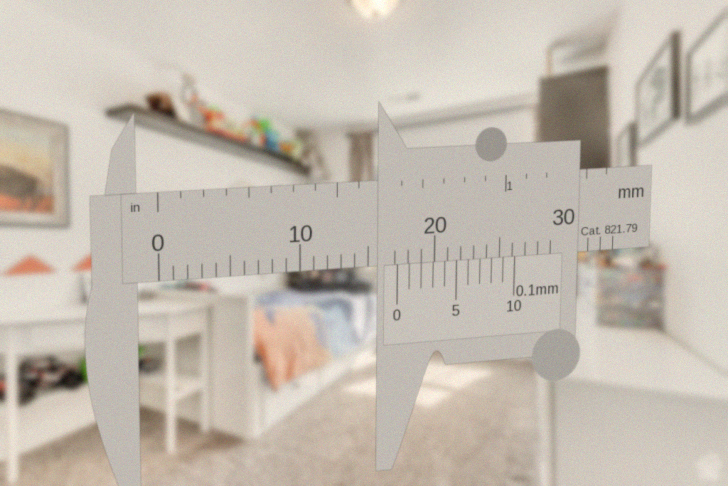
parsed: mm 17.2
